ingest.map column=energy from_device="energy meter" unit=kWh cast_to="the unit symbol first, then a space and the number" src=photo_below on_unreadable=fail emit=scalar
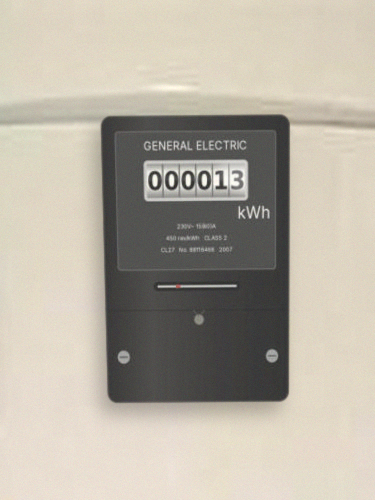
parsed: kWh 13
